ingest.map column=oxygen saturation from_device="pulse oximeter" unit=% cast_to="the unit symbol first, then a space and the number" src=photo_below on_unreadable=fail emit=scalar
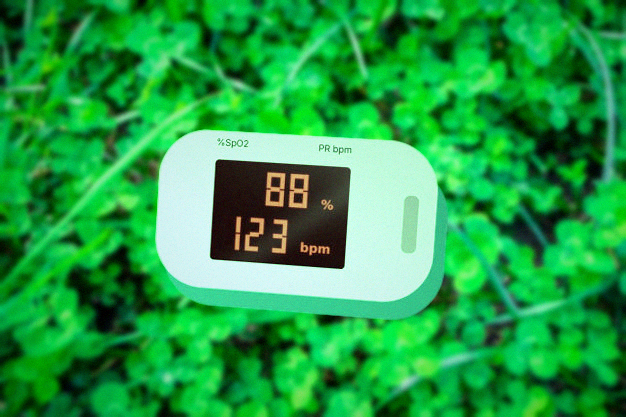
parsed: % 88
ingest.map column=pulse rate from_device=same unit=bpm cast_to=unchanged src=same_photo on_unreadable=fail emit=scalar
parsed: bpm 123
